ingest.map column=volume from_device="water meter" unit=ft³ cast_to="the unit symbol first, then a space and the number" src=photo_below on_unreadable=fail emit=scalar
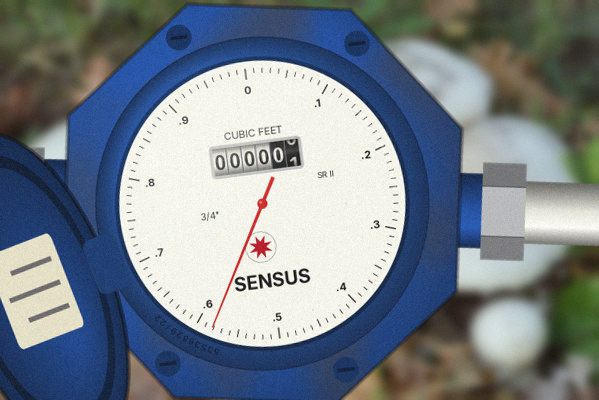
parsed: ft³ 0.58
